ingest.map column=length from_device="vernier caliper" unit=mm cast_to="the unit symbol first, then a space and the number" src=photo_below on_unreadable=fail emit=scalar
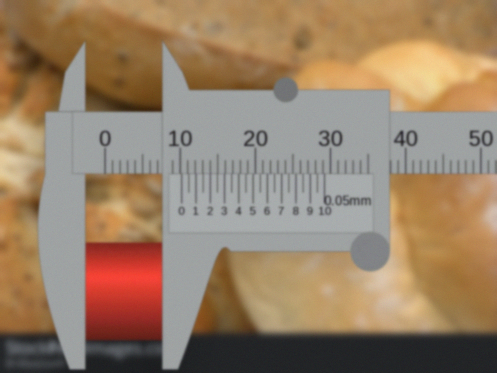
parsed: mm 10.2
